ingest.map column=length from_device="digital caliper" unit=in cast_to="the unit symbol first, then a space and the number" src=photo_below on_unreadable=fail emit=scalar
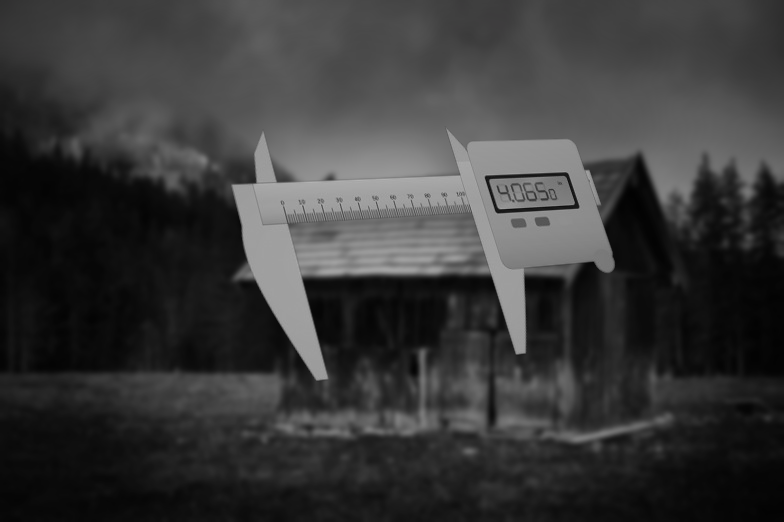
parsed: in 4.0650
